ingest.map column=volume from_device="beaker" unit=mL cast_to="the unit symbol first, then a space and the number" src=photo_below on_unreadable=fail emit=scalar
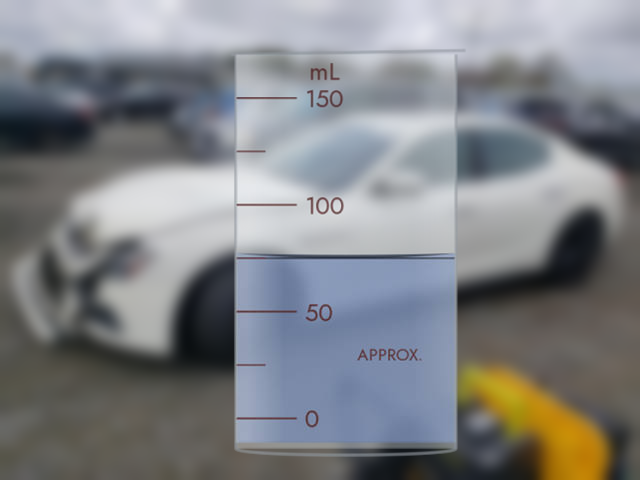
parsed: mL 75
